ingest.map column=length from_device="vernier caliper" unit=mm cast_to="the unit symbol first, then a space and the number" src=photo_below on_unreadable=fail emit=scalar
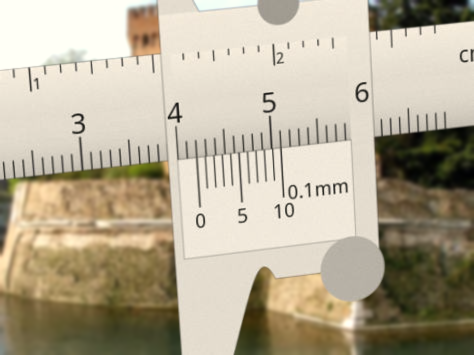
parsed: mm 42.0
